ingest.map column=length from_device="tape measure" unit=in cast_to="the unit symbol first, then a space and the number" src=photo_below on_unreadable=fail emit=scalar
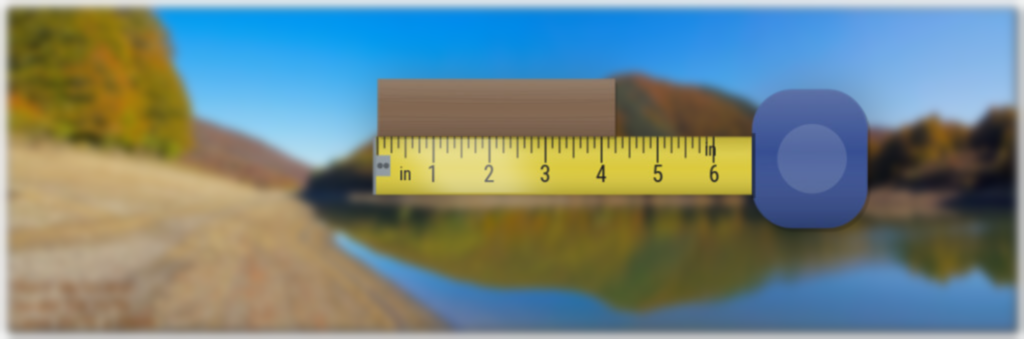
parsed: in 4.25
